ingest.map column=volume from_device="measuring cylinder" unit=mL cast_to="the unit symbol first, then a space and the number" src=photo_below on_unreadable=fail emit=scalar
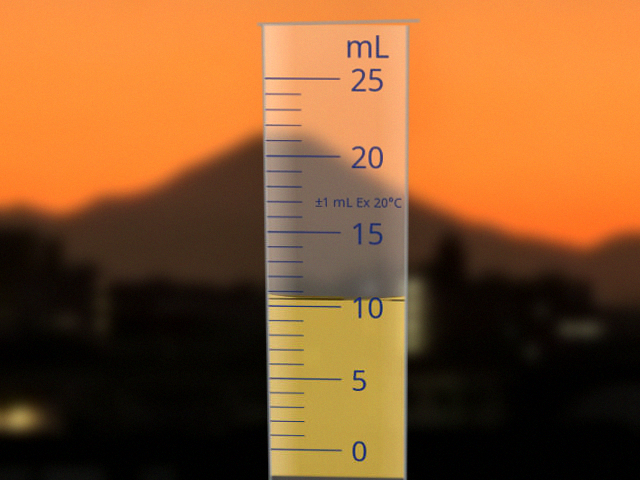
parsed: mL 10.5
